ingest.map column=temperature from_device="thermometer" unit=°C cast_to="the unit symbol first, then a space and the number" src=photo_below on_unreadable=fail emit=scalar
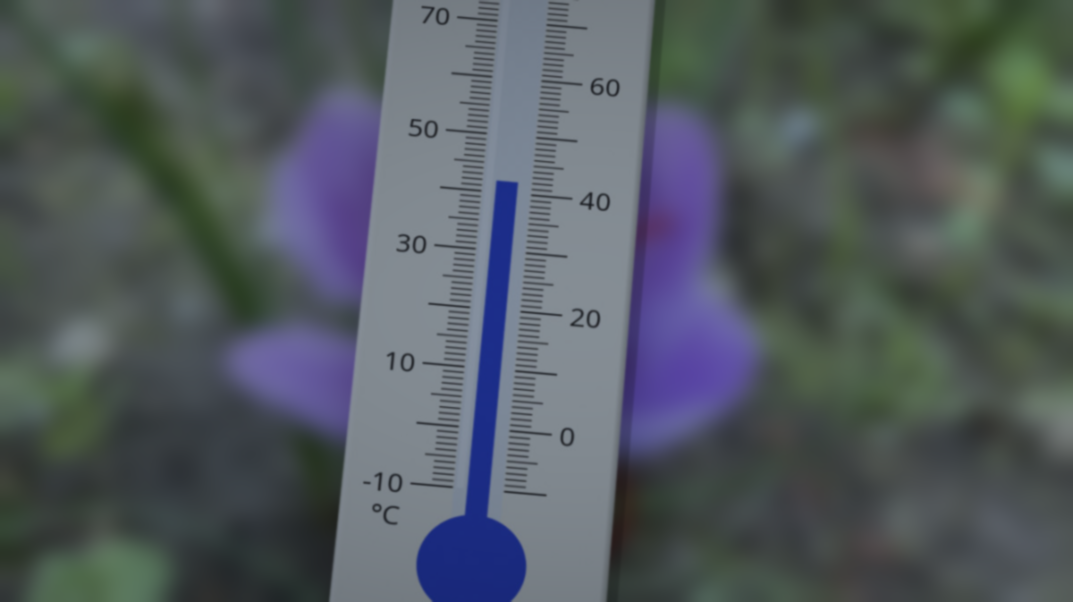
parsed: °C 42
